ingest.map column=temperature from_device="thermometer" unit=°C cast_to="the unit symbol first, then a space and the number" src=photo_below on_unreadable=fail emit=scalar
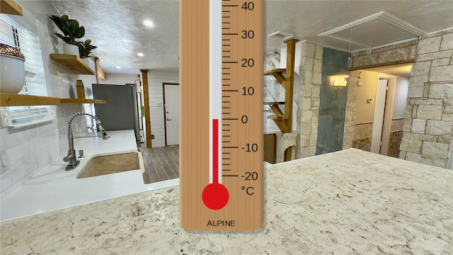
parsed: °C 0
